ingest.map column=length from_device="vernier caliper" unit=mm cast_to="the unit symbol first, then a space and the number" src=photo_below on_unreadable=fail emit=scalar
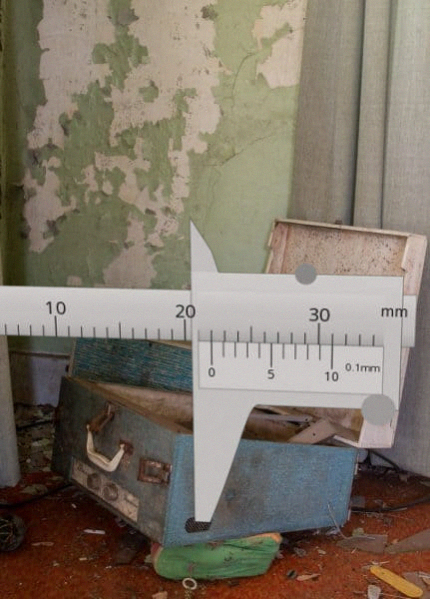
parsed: mm 22.0
